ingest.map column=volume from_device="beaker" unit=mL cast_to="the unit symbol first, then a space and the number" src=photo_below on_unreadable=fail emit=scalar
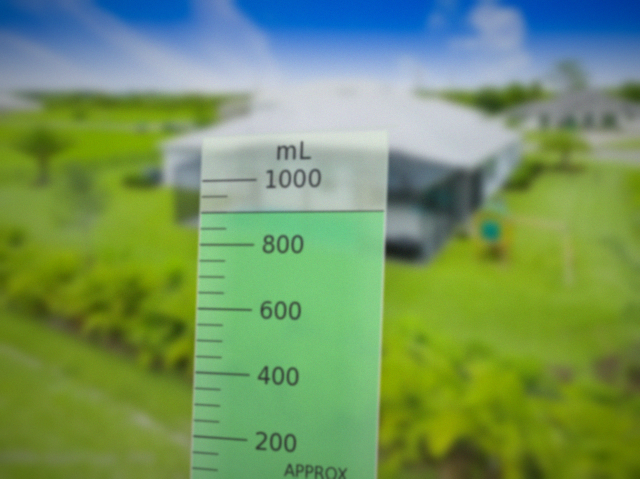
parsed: mL 900
